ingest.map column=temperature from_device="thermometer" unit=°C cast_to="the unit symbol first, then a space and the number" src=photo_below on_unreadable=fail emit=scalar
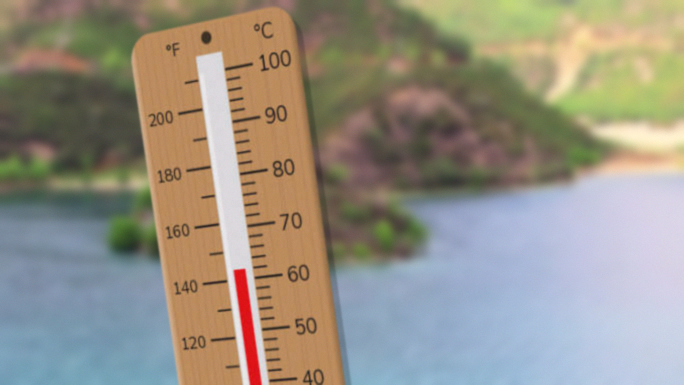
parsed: °C 62
